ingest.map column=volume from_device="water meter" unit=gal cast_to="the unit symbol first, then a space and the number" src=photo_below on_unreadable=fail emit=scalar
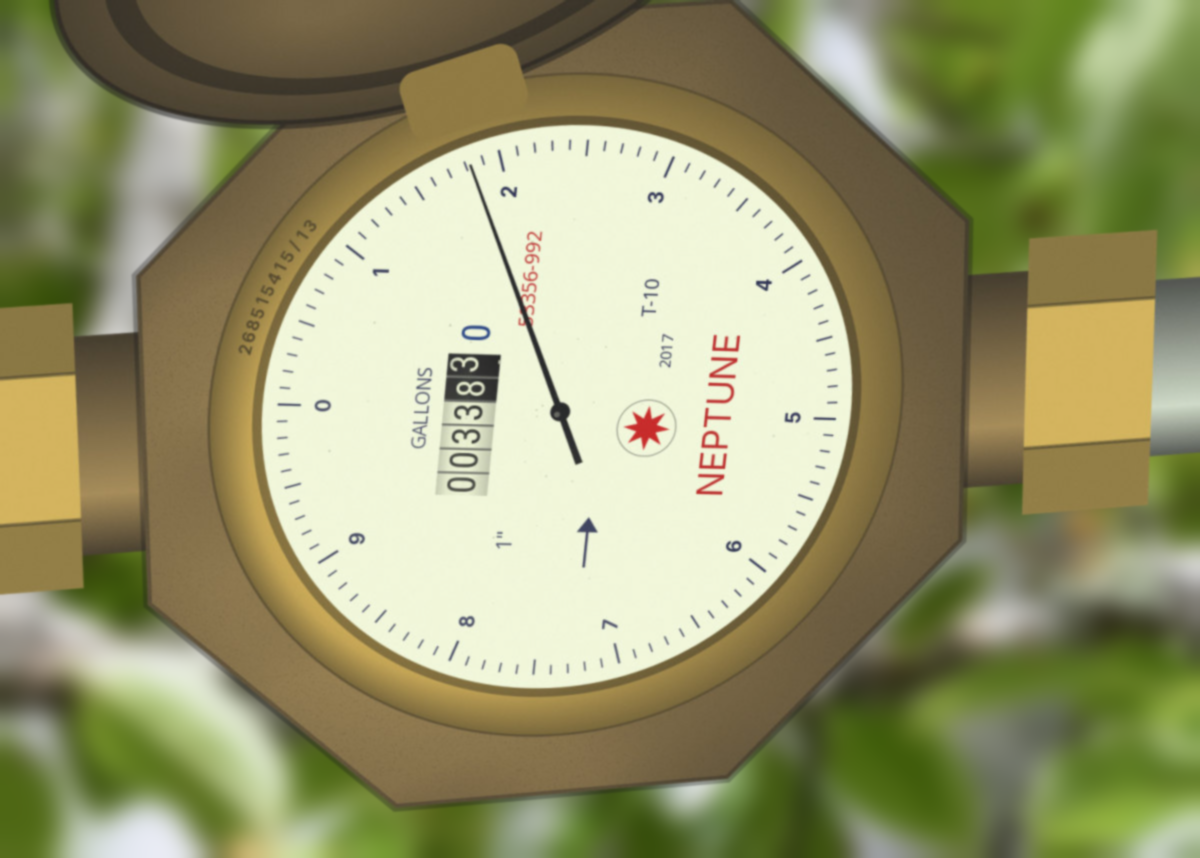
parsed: gal 33831.8
